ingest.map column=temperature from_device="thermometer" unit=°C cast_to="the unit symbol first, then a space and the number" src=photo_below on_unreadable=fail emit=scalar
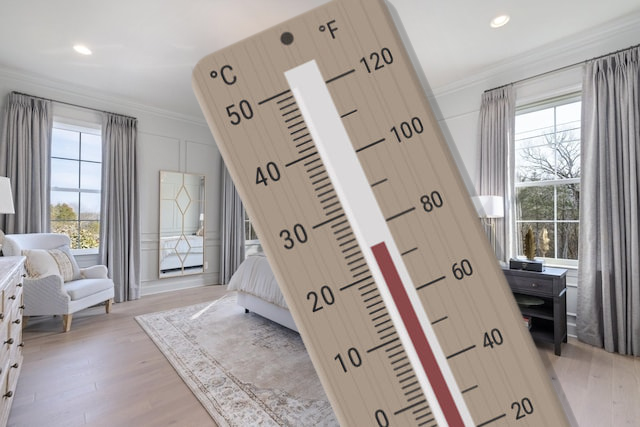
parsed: °C 24
